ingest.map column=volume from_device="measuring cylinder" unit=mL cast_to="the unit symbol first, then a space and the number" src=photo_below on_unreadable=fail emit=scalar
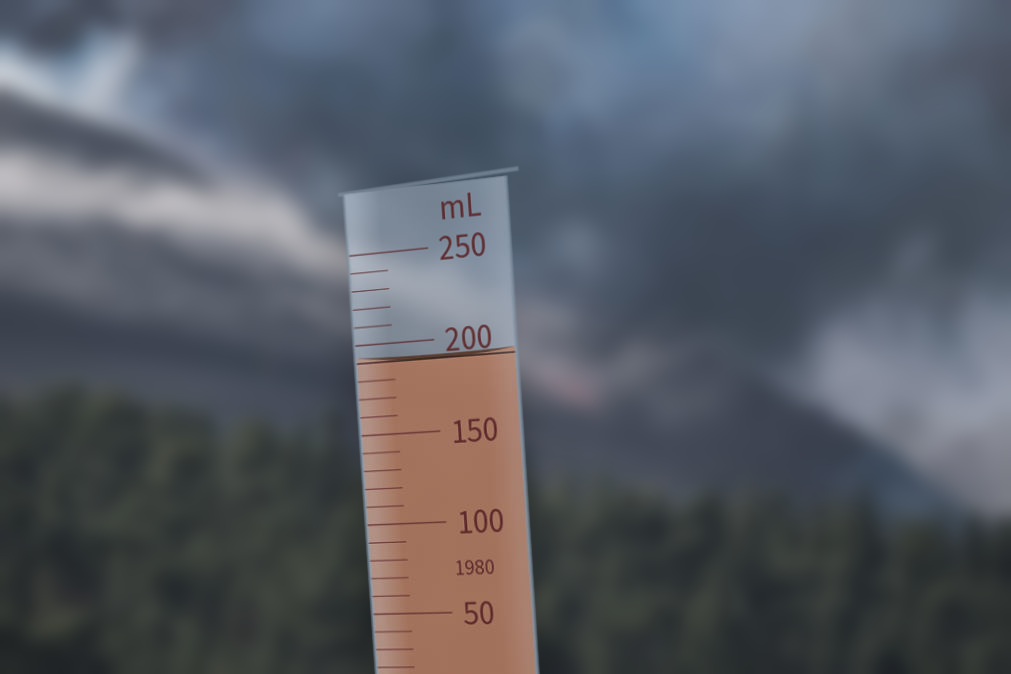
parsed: mL 190
